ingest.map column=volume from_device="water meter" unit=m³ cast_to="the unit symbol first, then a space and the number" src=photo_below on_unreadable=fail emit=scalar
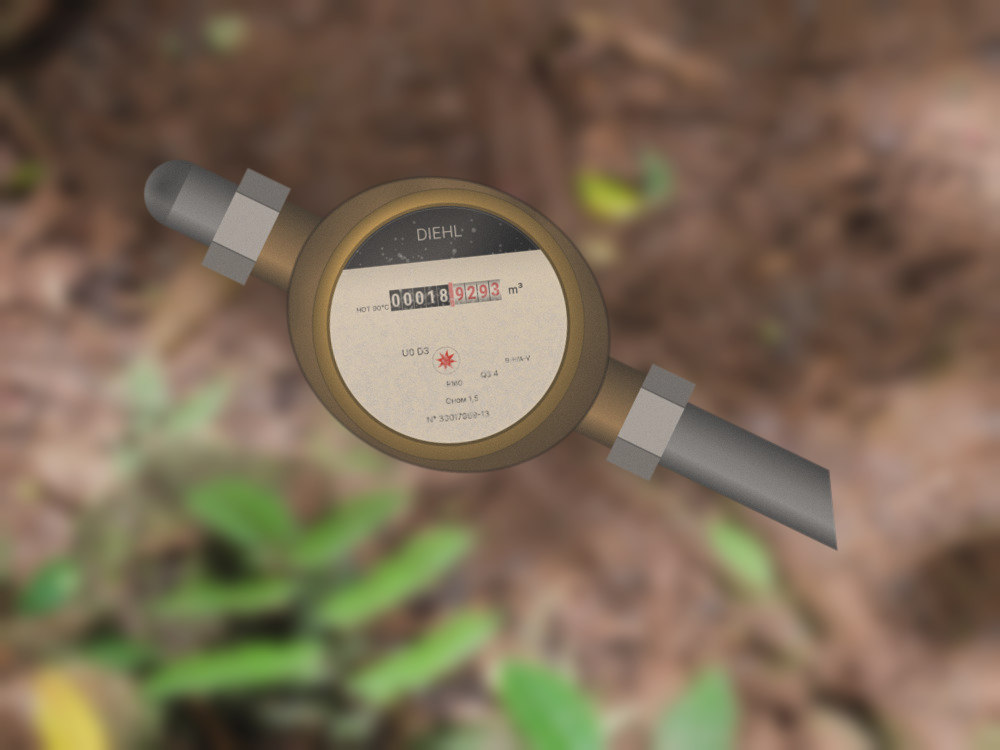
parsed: m³ 18.9293
